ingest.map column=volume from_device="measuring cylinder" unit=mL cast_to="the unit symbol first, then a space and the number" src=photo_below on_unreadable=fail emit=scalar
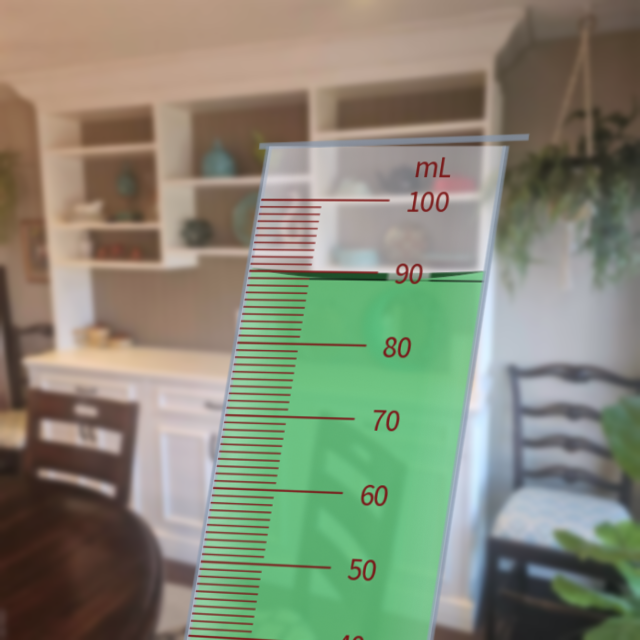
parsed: mL 89
